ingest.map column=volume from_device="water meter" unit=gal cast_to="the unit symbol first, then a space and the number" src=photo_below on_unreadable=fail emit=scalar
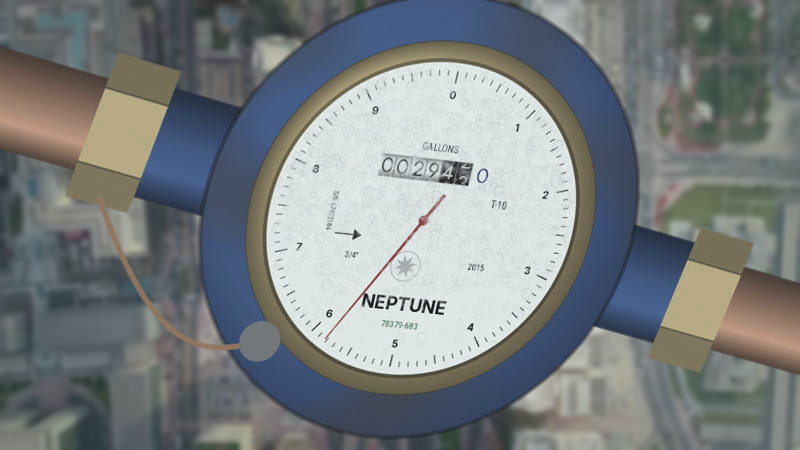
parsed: gal 29425.8
